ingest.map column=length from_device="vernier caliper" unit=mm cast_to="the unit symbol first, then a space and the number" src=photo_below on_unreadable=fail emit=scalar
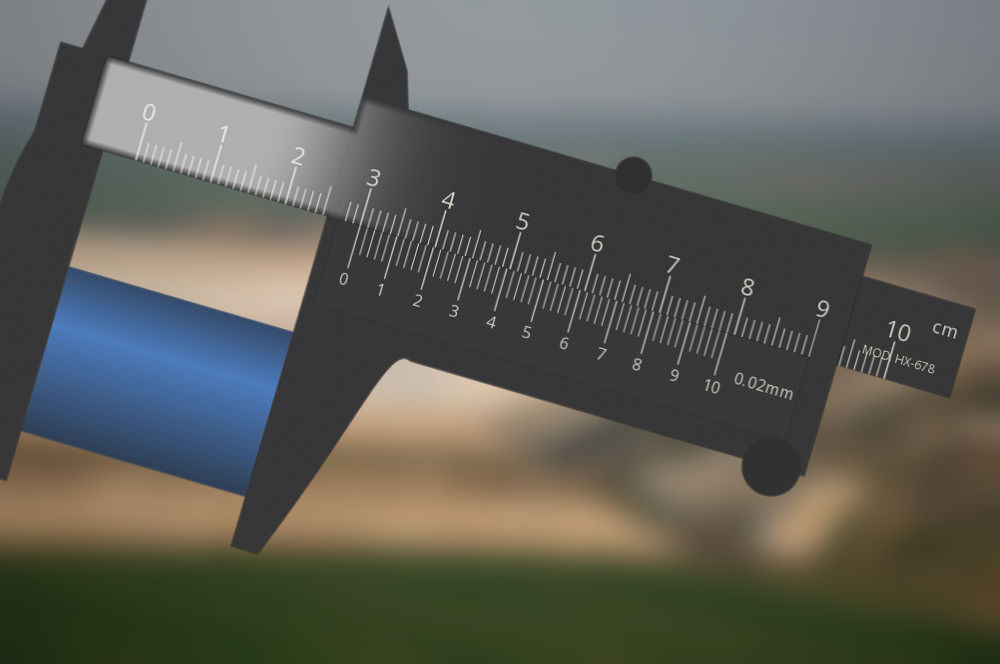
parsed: mm 30.0
